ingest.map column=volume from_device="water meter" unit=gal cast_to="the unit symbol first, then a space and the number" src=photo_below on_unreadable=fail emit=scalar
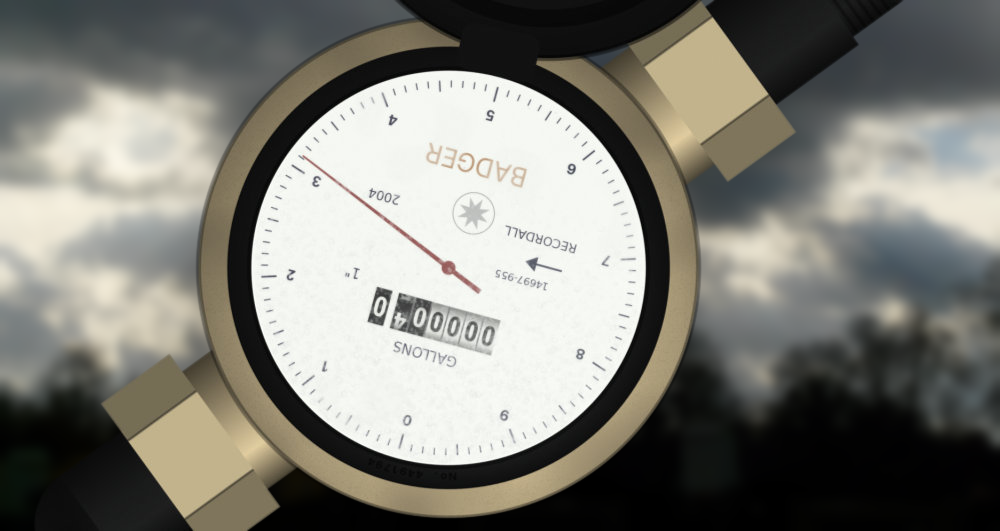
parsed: gal 43.1
